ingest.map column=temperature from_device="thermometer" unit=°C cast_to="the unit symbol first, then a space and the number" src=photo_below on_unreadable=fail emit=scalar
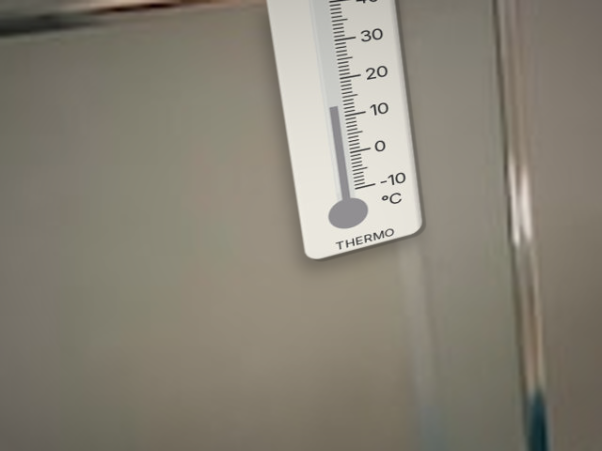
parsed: °C 13
